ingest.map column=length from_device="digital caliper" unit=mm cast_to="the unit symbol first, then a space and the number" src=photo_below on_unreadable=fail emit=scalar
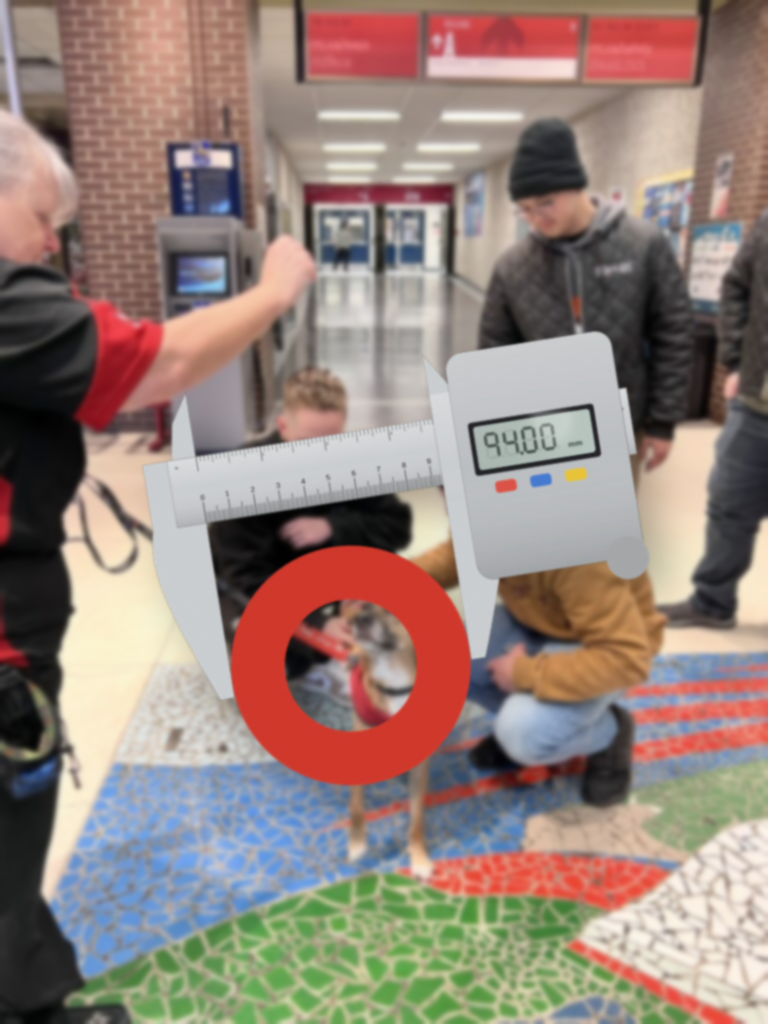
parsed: mm 94.00
